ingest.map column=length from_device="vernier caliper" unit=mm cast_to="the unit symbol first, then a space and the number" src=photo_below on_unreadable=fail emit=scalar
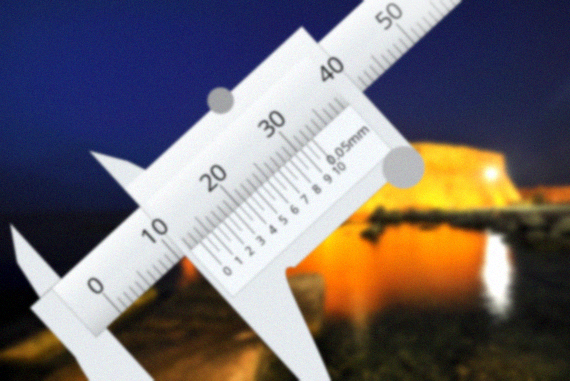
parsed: mm 13.4
